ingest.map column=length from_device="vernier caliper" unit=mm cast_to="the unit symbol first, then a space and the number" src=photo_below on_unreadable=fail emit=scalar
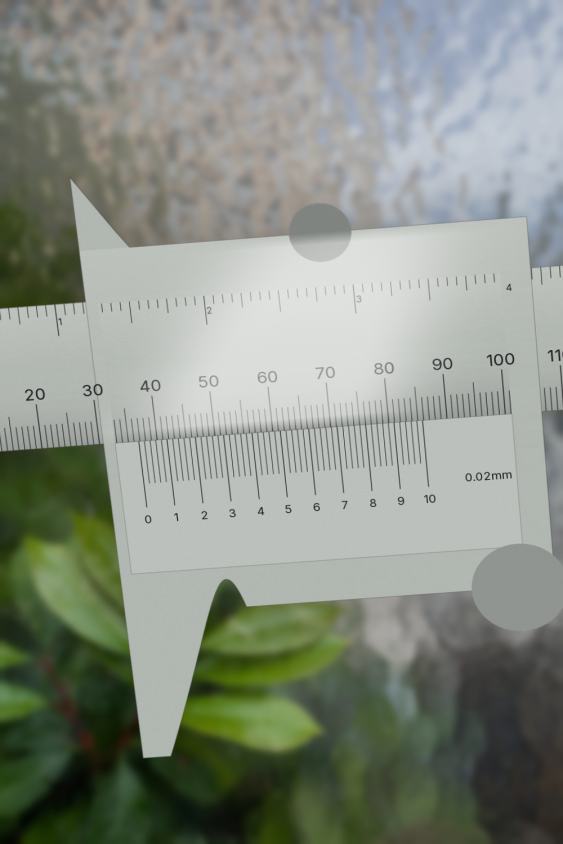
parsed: mm 36.8
